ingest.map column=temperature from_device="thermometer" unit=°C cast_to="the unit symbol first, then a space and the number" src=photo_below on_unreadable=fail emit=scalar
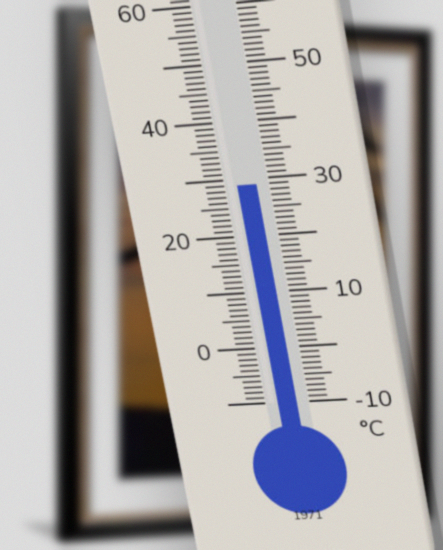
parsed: °C 29
